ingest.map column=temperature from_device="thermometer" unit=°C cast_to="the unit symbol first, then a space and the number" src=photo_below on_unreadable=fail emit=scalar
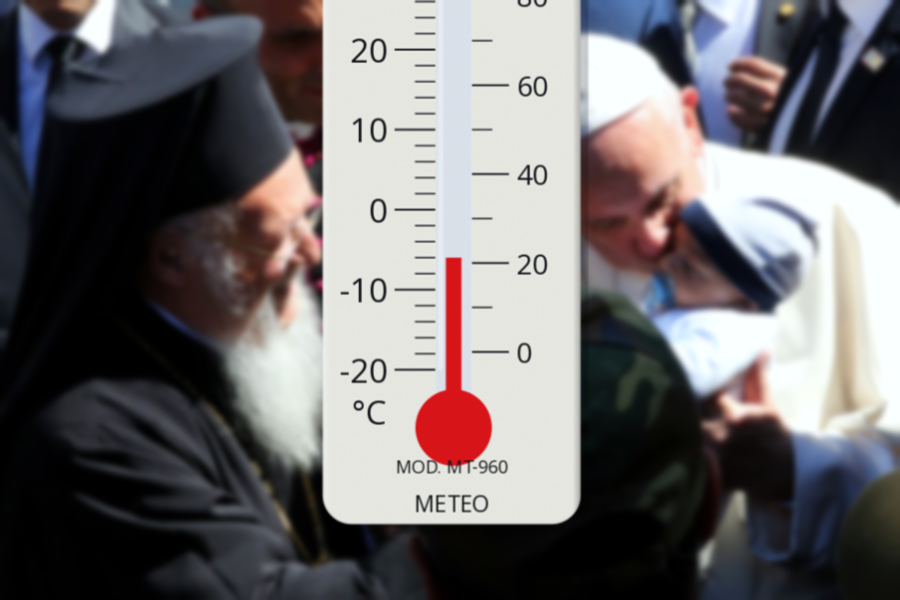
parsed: °C -6
